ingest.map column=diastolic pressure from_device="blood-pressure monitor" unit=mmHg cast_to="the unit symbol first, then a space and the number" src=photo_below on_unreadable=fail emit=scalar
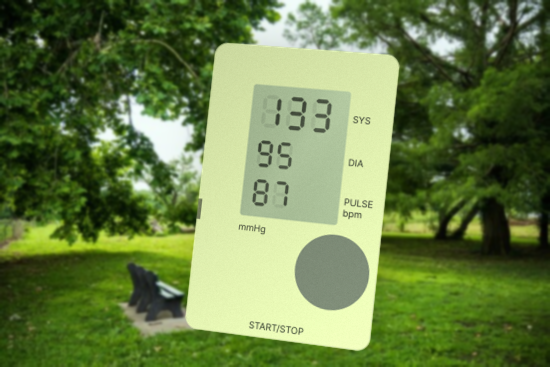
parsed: mmHg 95
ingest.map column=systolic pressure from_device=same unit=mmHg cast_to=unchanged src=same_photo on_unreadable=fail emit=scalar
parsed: mmHg 133
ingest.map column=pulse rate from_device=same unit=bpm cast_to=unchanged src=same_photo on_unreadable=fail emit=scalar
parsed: bpm 87
